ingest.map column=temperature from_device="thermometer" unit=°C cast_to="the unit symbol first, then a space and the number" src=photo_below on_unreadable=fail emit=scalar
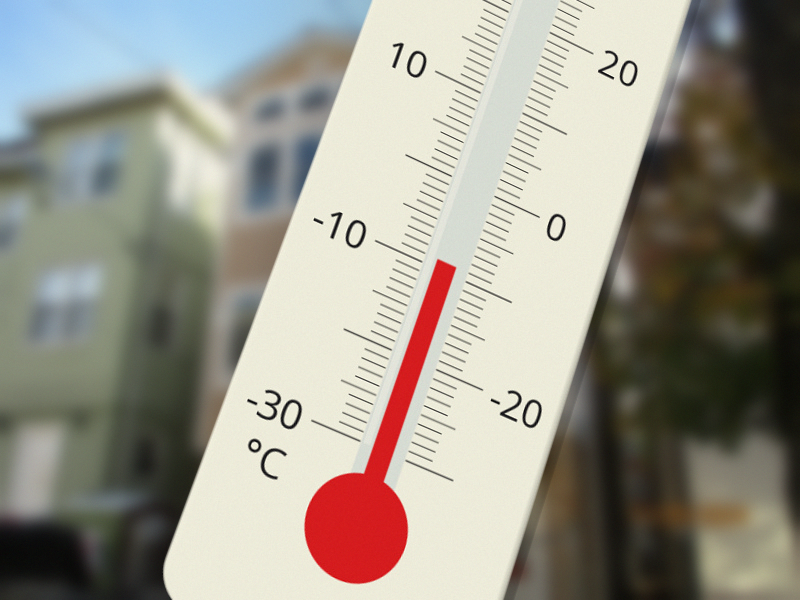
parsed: °C -9
